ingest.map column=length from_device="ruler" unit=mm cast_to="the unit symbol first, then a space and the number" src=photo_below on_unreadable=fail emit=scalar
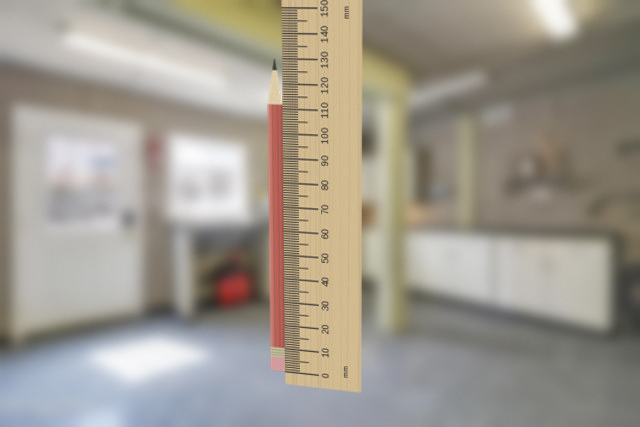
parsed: mm 130
